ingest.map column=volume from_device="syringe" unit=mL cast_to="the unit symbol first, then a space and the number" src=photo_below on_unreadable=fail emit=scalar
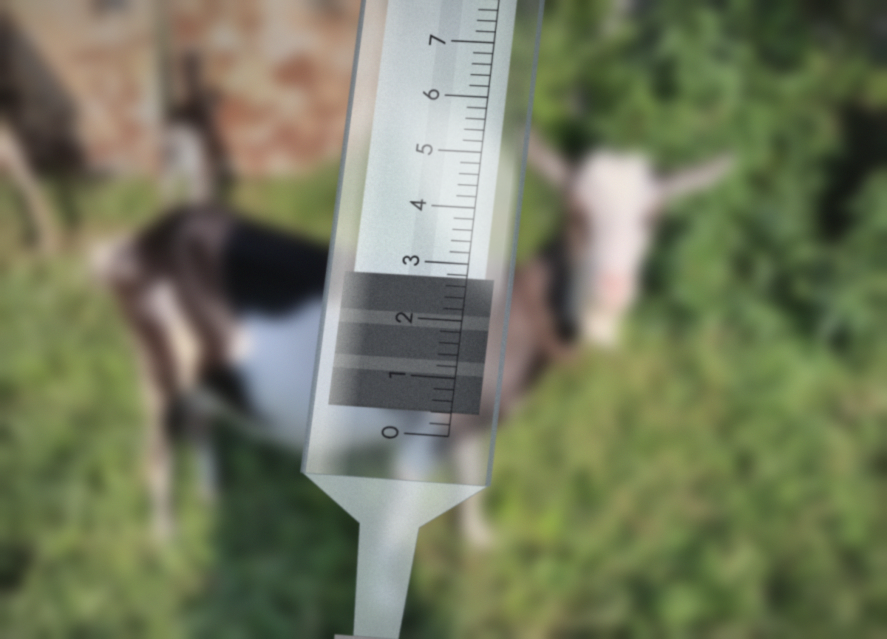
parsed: mL 0.4
